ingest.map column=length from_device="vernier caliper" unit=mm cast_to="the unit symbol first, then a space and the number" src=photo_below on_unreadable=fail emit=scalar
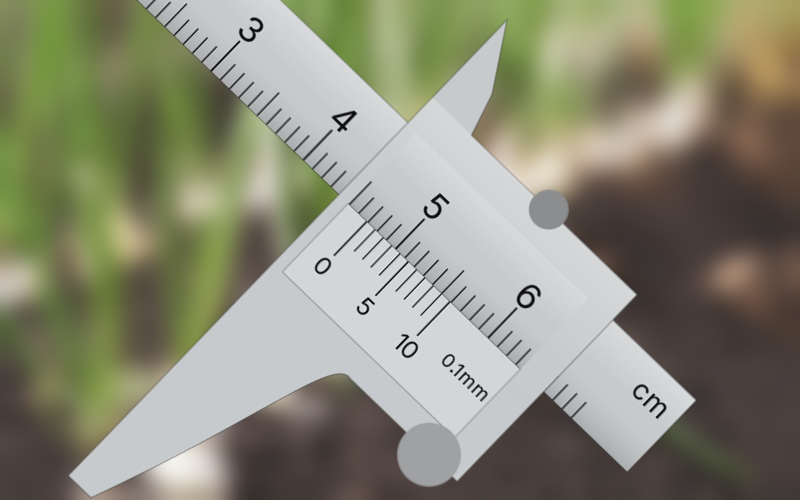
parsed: mm 46.9
